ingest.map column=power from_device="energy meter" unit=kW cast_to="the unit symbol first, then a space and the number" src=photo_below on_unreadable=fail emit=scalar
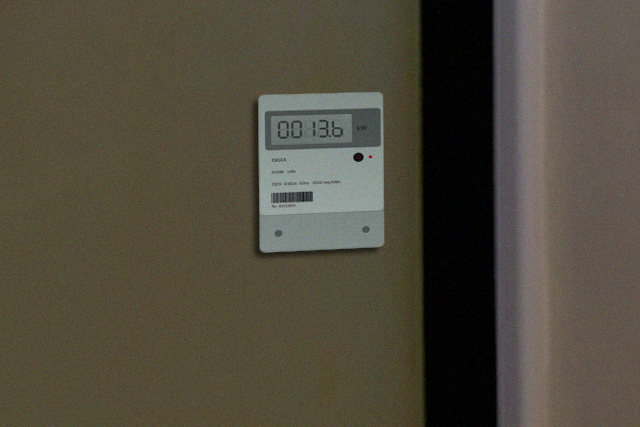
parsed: kW 13.6
